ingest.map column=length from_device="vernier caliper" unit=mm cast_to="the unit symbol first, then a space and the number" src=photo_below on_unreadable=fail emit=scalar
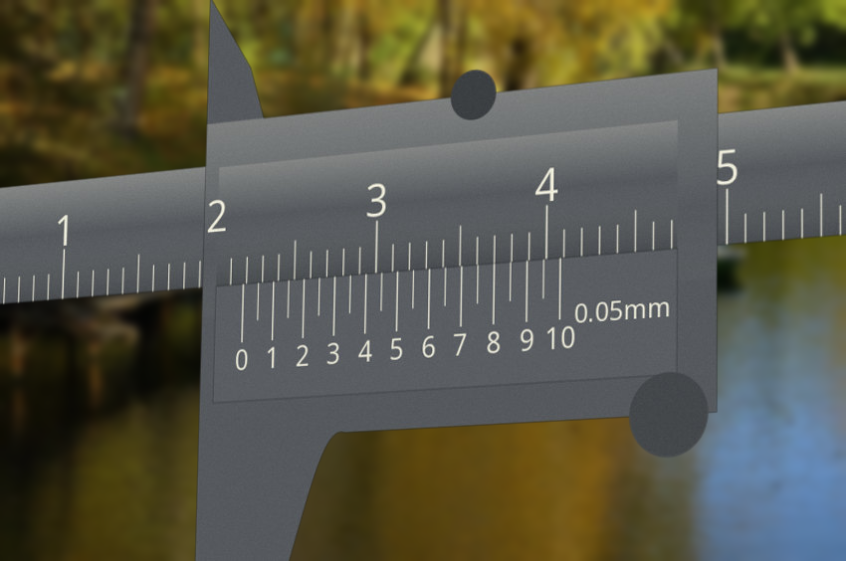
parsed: mm 21.8
